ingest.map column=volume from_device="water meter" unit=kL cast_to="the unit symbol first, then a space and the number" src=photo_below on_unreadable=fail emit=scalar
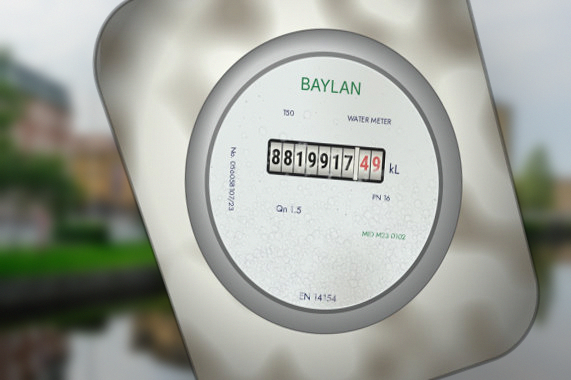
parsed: kL 8819917.49
